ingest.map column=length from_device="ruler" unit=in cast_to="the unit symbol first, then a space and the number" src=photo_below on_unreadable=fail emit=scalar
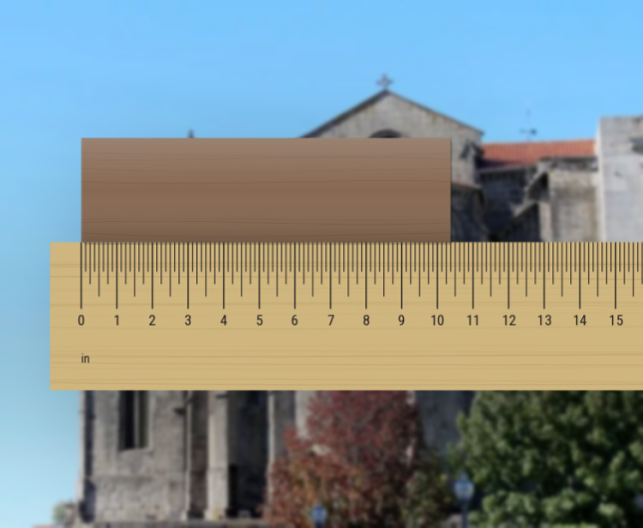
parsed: in 10.375
